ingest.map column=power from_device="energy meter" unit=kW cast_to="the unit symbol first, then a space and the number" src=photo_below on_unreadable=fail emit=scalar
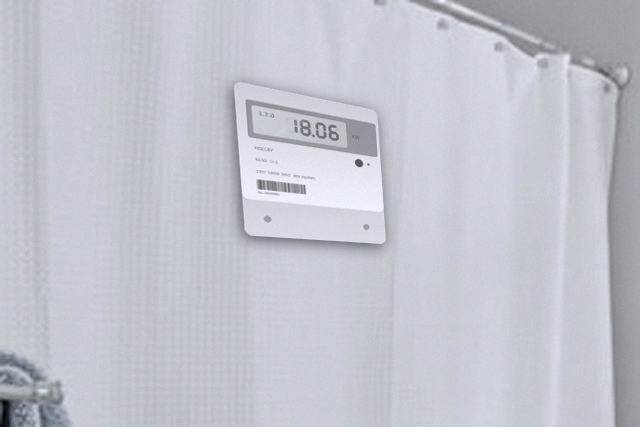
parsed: kW 18.06
